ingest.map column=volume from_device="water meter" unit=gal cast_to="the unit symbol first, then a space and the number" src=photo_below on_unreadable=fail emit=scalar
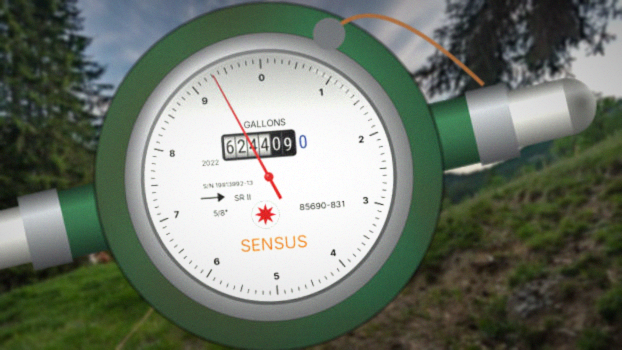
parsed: gal 6244089.3
